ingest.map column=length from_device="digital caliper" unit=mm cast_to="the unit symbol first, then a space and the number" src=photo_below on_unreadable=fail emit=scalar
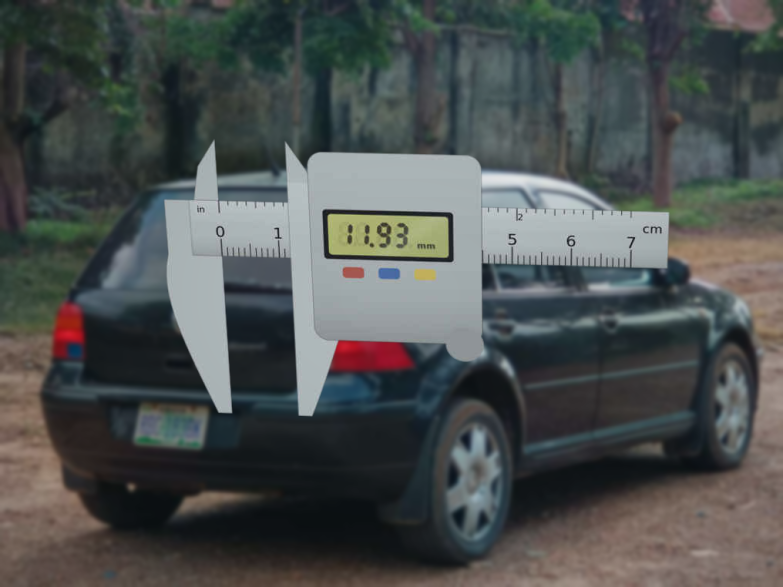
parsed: mm 11.93
